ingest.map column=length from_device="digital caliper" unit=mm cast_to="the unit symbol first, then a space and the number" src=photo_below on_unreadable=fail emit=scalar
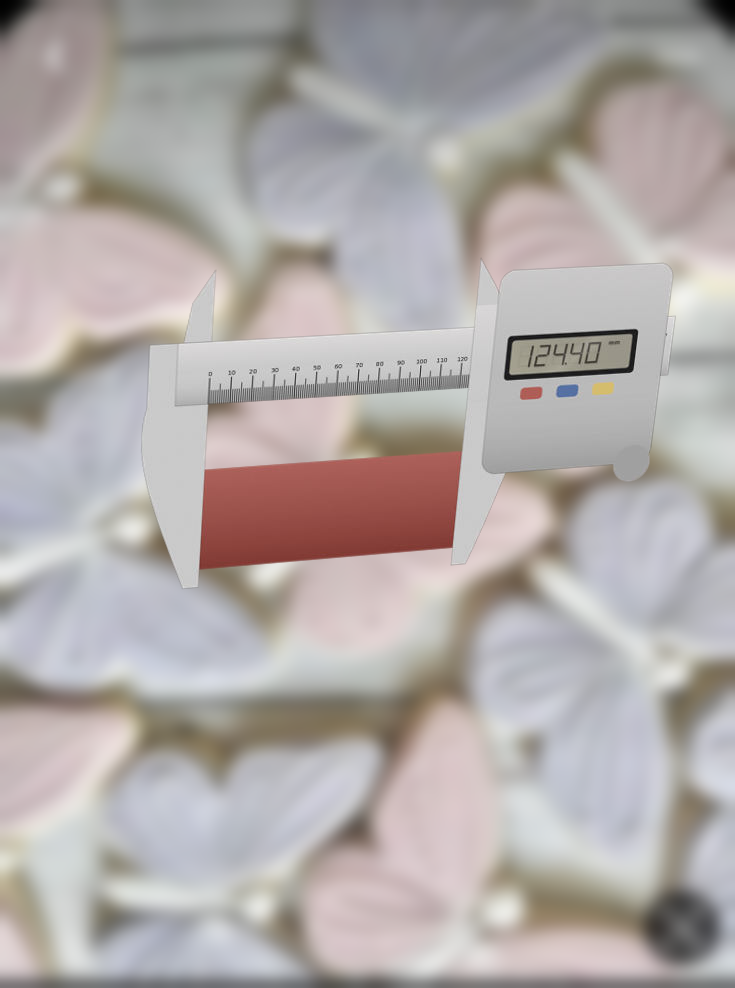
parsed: mm 124.40
